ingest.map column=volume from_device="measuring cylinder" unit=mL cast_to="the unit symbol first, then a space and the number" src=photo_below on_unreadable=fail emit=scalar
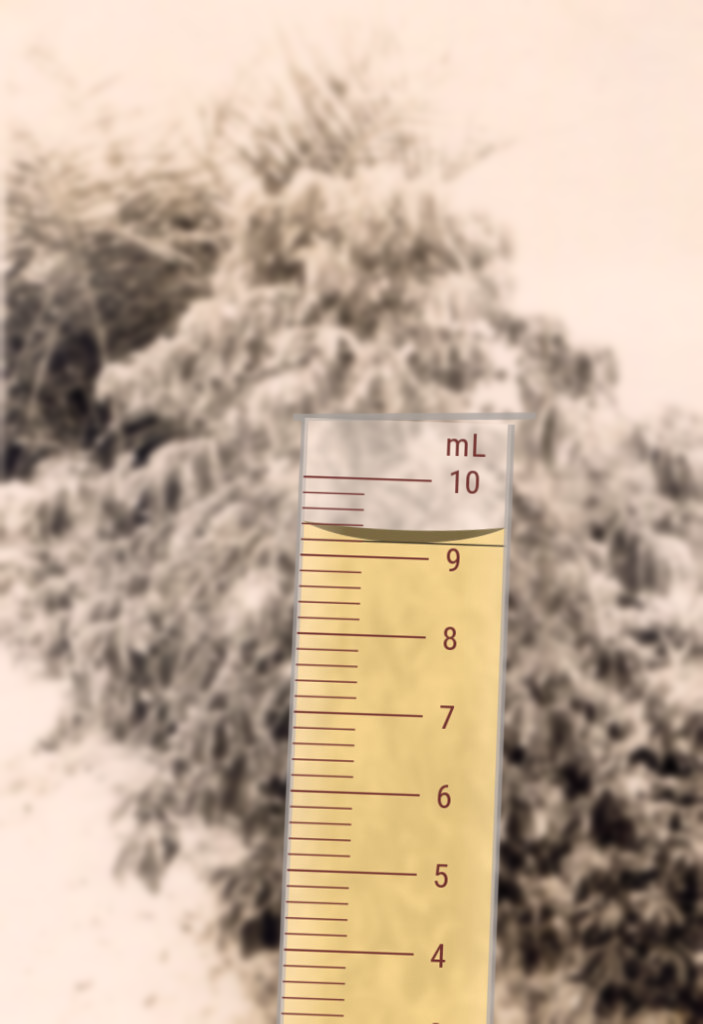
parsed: mL 9.2
